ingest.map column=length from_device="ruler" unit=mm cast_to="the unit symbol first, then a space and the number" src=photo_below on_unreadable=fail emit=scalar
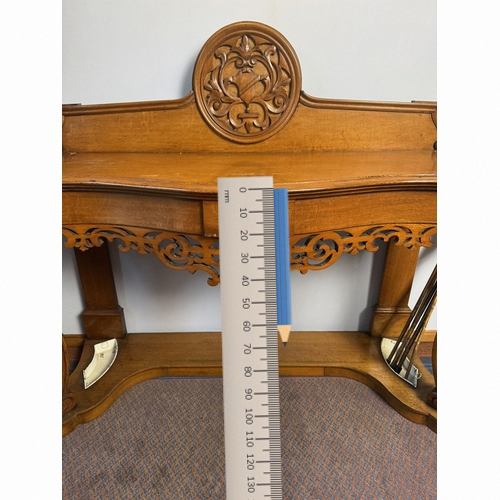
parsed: mm 70
